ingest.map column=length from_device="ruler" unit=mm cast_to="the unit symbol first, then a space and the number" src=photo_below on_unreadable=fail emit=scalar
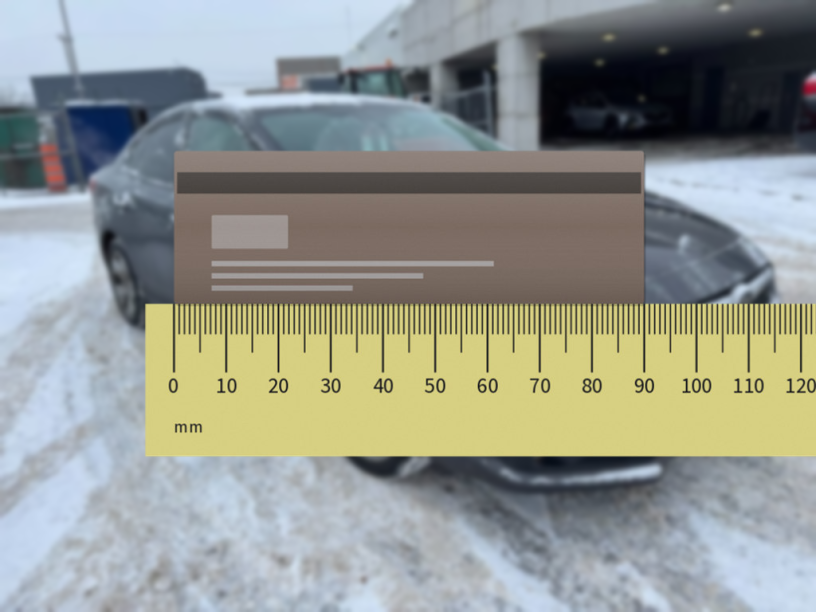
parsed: mm 90
